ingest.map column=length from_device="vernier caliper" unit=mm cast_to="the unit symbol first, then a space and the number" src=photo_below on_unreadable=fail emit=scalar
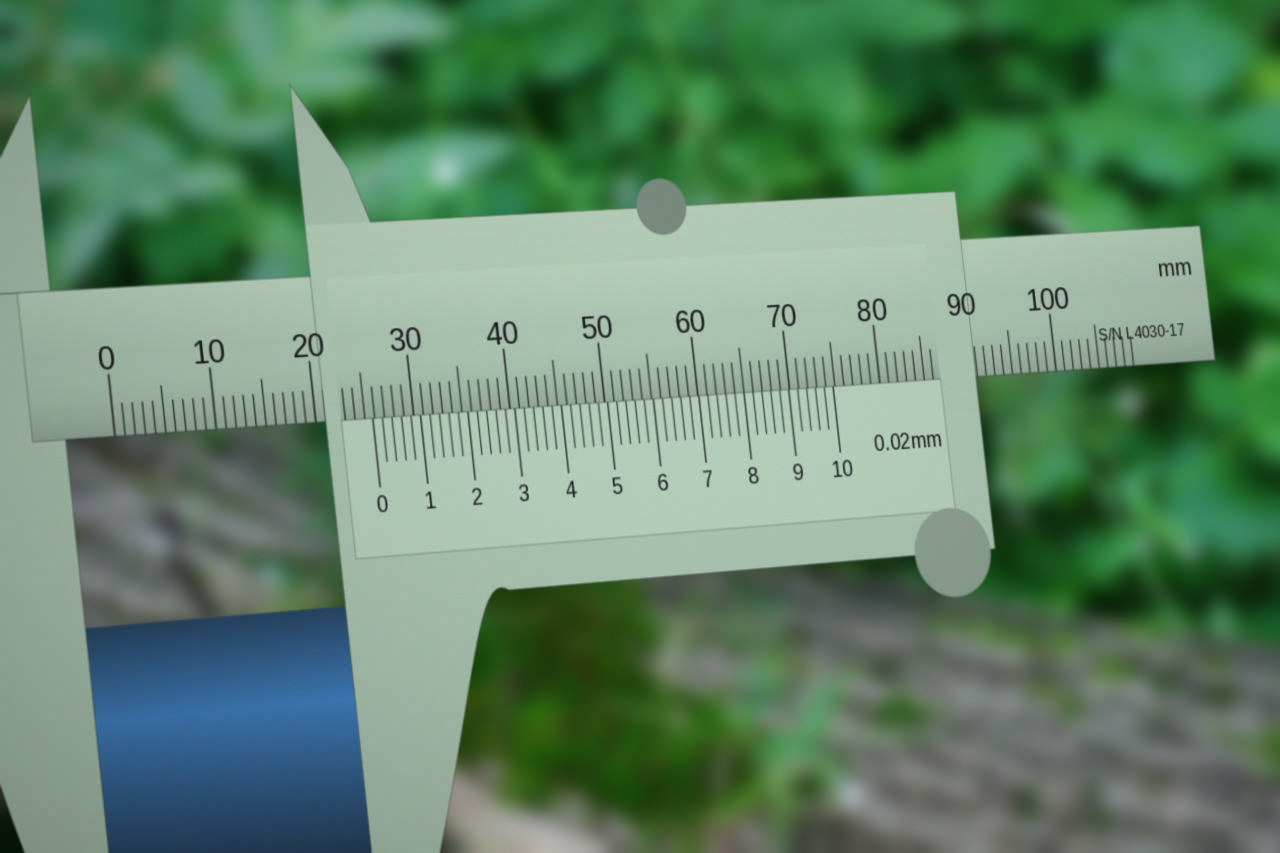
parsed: mm 25.8
